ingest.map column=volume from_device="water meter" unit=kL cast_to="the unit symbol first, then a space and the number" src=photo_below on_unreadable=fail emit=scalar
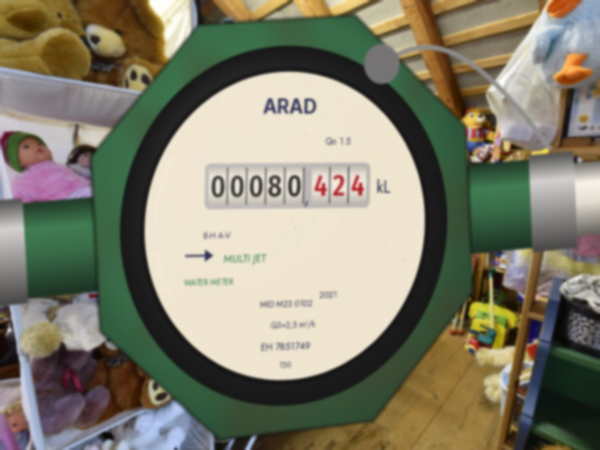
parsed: kL 80.424
